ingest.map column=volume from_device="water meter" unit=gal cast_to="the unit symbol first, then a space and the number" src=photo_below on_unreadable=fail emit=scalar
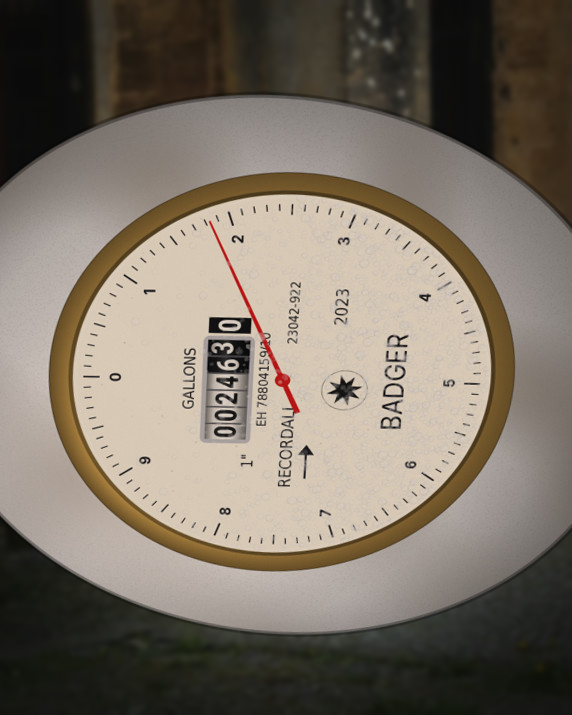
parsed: gal 24631.8
